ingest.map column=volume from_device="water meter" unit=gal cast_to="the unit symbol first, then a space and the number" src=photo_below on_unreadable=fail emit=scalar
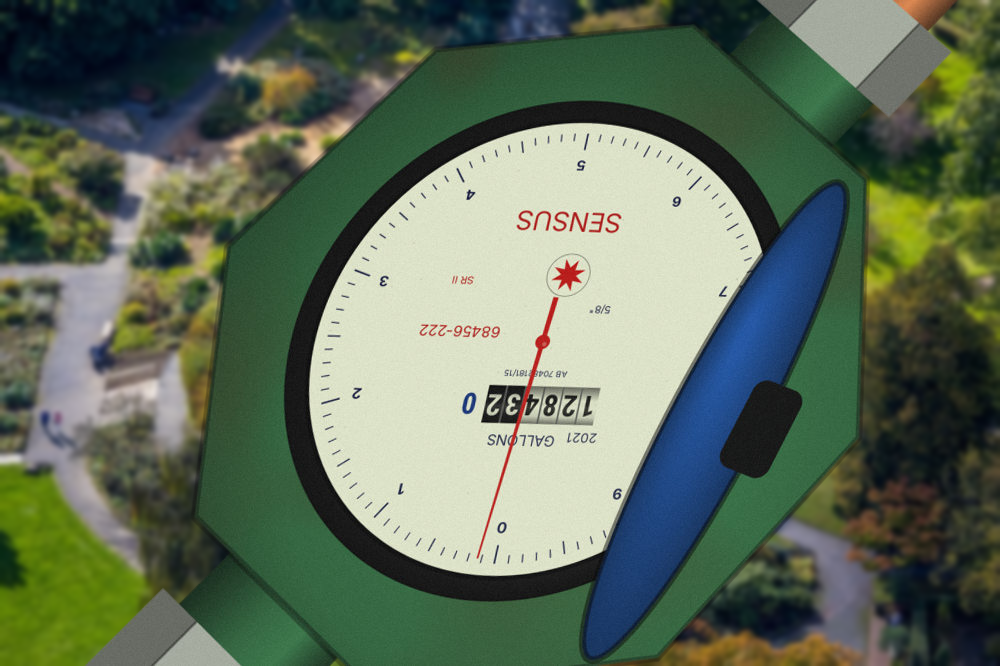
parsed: gal 1284320.1
